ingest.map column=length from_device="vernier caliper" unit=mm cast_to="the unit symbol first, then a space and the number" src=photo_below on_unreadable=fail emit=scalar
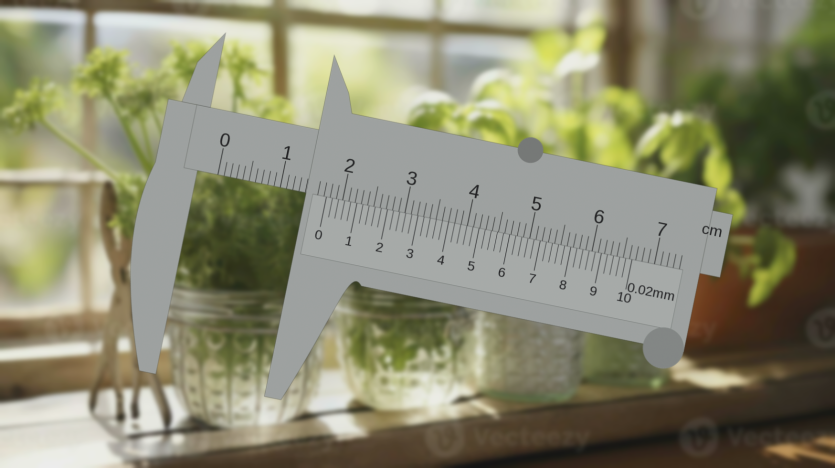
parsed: mm 17.4
